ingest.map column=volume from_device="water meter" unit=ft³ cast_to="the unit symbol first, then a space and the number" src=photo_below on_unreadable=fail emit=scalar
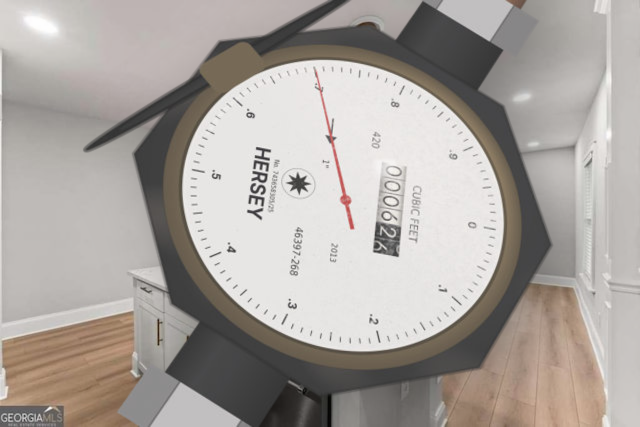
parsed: ft³ 625.70
